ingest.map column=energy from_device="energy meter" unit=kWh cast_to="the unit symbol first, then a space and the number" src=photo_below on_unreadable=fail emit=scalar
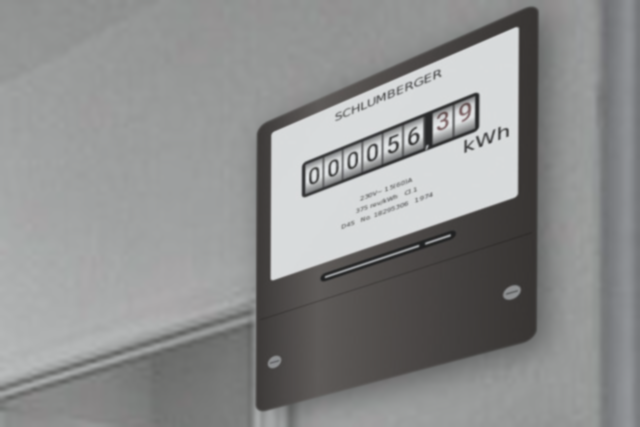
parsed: kWh 56.39
